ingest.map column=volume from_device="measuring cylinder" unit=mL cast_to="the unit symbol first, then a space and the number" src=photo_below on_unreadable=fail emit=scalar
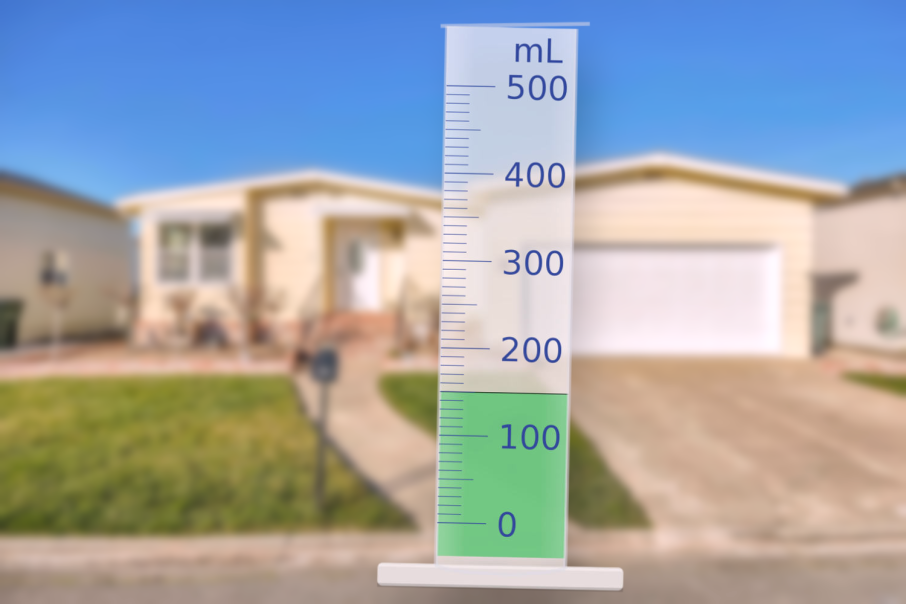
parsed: mL 150
